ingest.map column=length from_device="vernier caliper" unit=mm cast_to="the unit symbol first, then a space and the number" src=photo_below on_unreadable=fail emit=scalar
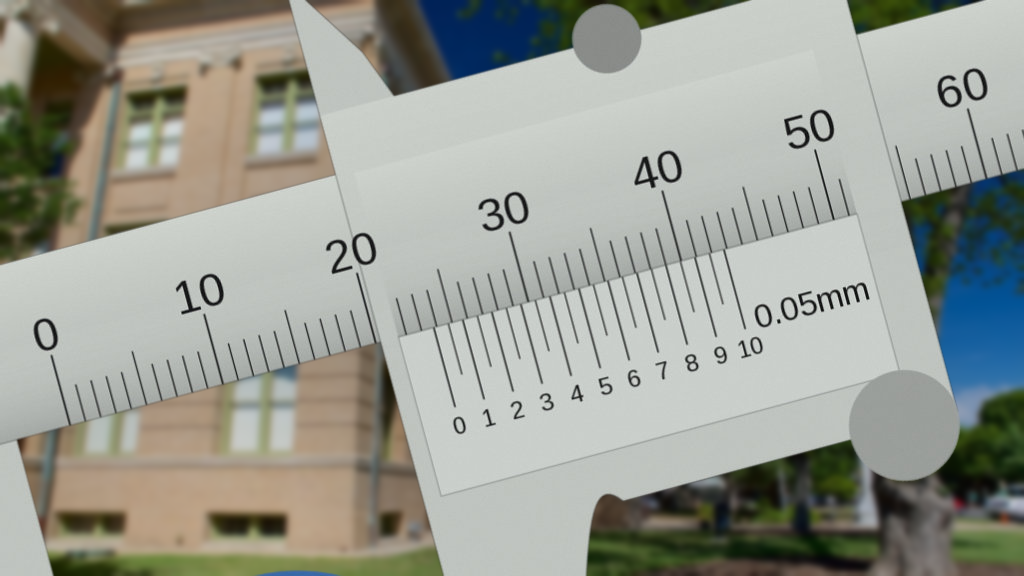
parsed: mm 23.8
